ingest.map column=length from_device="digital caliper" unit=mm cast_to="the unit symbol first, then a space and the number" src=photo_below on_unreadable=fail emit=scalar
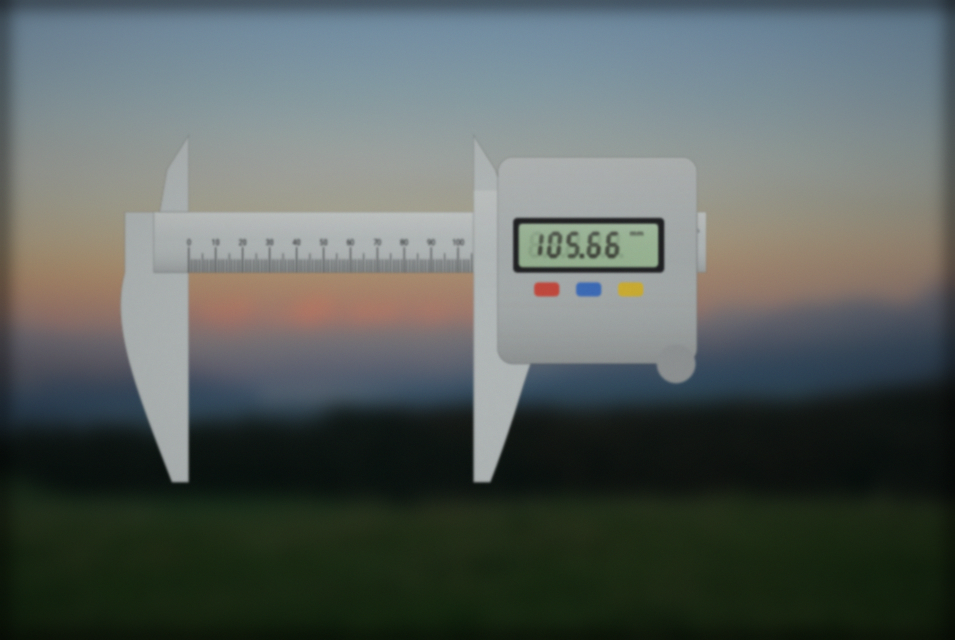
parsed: mm 105.66
